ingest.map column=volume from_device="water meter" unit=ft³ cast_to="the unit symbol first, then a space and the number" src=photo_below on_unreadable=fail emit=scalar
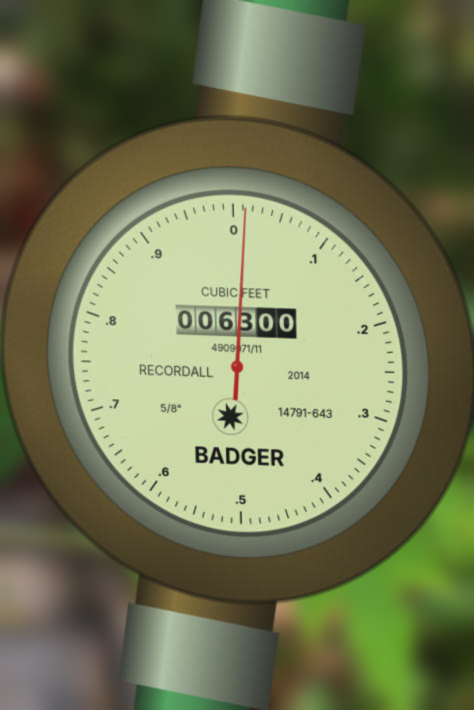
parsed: ft³ 6300.01
